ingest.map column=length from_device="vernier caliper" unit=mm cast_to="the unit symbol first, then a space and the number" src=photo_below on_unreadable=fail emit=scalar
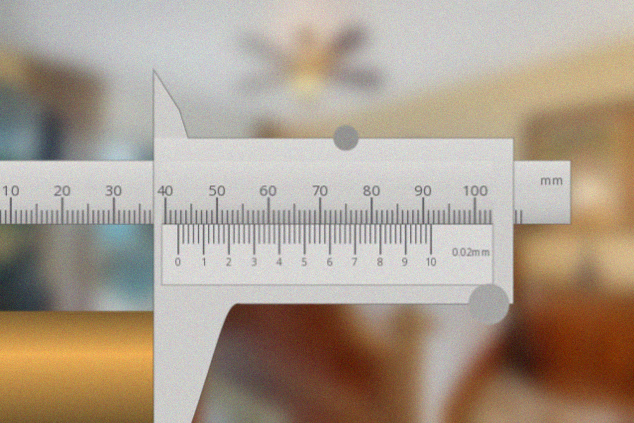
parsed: mm 42.5
